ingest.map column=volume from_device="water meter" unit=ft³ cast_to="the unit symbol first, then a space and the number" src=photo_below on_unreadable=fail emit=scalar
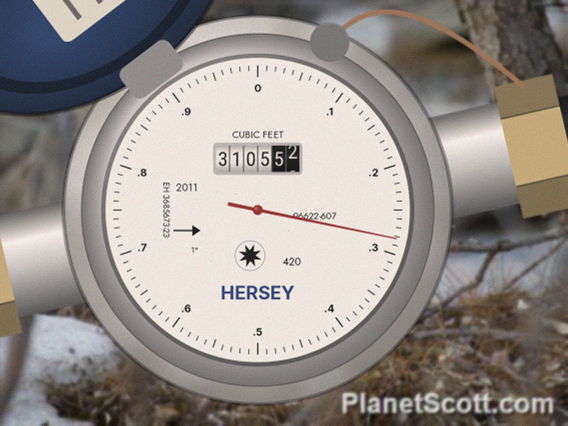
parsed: ft³ 310552.28
